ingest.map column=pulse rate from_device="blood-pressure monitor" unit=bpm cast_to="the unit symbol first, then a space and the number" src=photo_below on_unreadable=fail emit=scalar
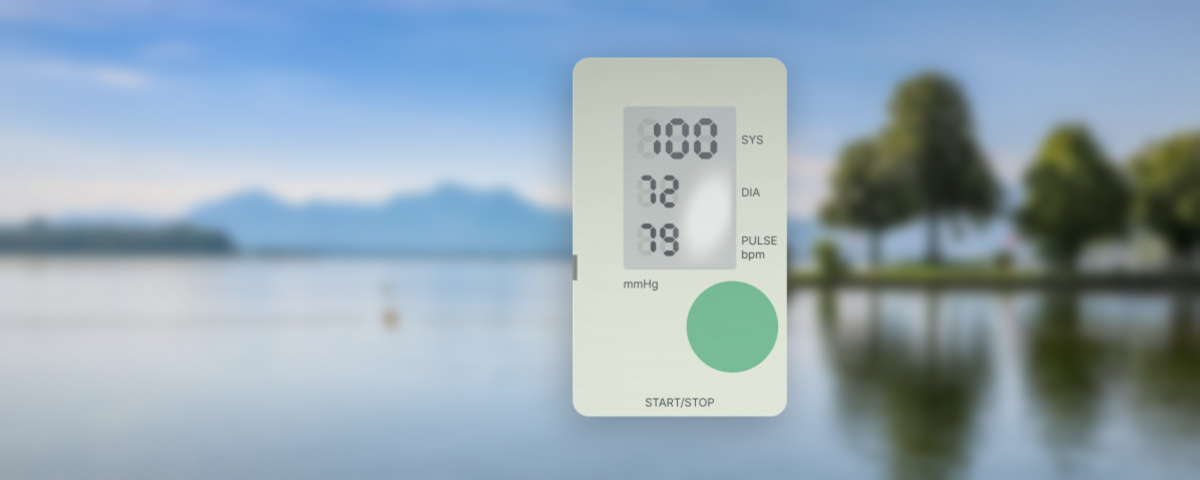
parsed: bpm 79
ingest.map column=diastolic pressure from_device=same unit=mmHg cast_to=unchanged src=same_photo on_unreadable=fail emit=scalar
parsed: mmHg 72
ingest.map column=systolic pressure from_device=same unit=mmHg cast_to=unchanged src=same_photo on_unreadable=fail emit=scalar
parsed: mmHg 100
